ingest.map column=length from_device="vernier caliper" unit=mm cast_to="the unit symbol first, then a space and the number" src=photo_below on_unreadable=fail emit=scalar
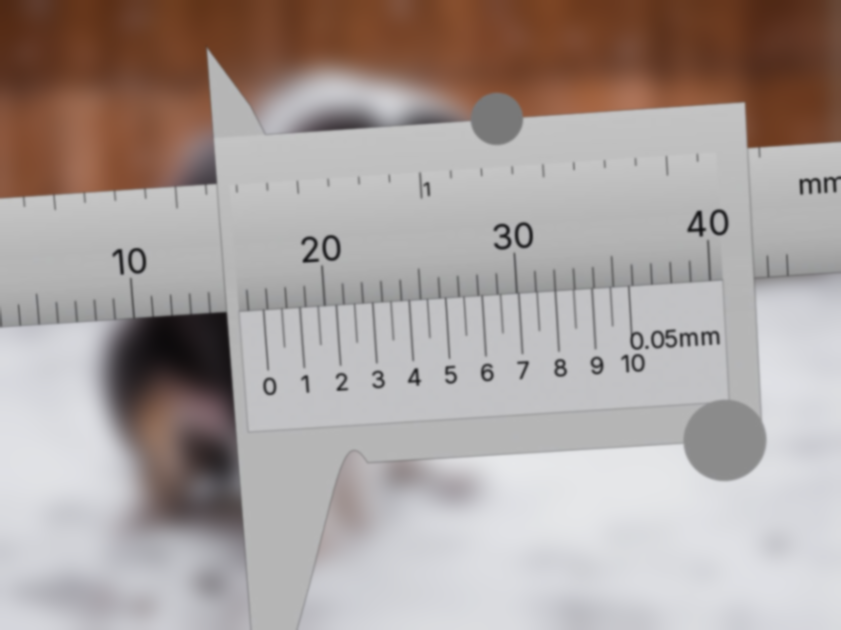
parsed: mm 16.8
